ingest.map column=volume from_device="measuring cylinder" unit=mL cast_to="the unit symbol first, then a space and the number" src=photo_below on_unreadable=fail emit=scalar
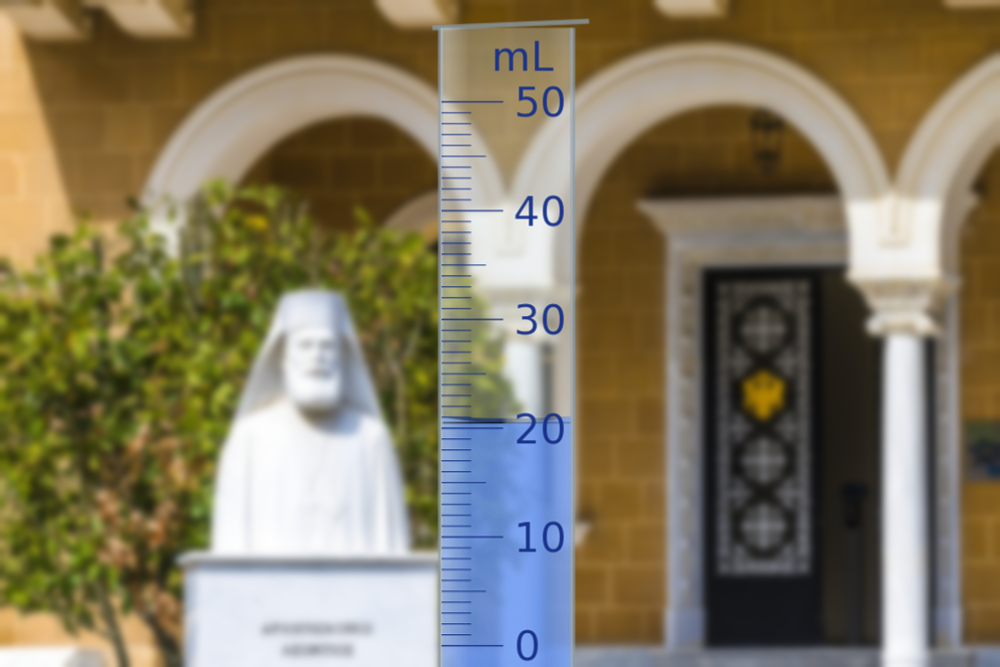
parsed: mL 20.5
